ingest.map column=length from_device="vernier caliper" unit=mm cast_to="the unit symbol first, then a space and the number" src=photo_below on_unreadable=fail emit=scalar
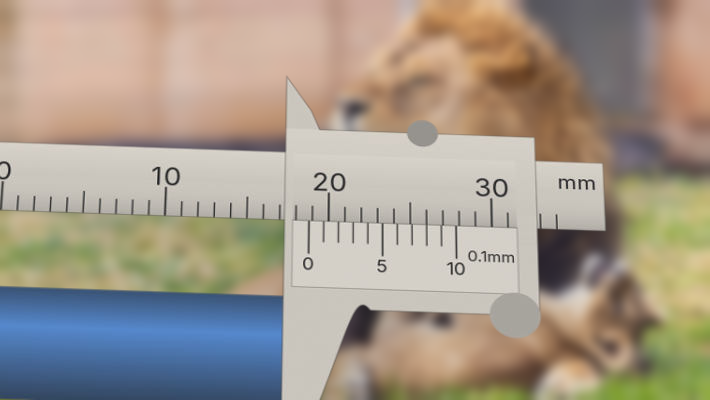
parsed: mm 18.8
